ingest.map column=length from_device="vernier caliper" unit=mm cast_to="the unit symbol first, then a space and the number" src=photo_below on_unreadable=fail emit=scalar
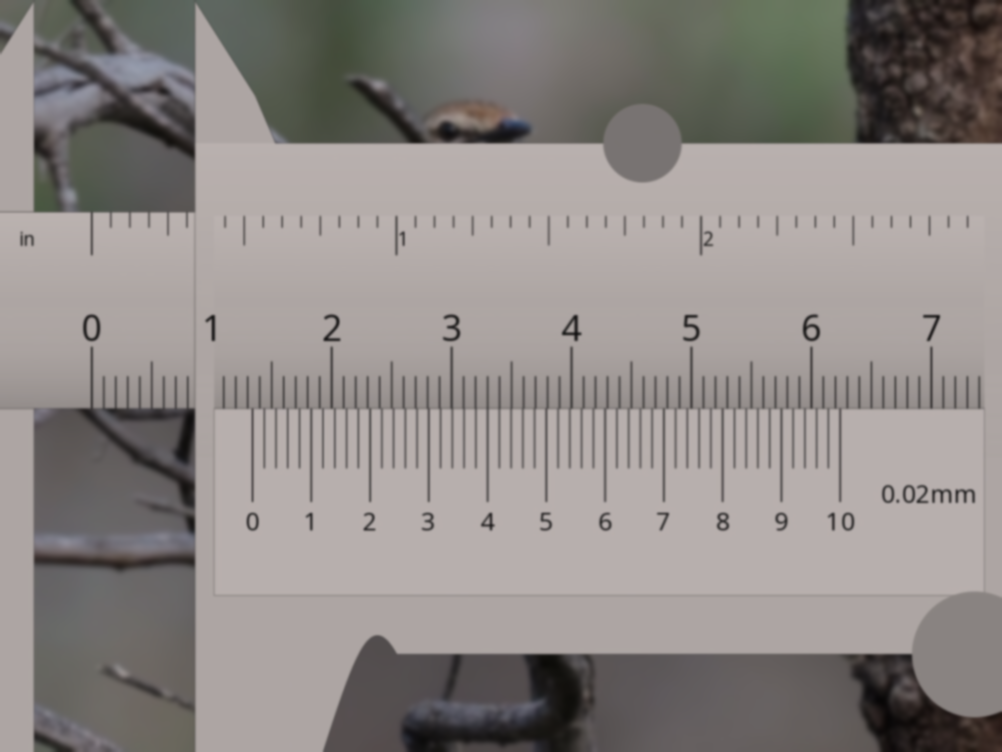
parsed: mm 13.4
